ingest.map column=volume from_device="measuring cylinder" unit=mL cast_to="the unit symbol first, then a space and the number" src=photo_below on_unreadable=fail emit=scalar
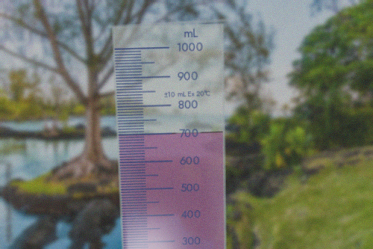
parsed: mL 700
